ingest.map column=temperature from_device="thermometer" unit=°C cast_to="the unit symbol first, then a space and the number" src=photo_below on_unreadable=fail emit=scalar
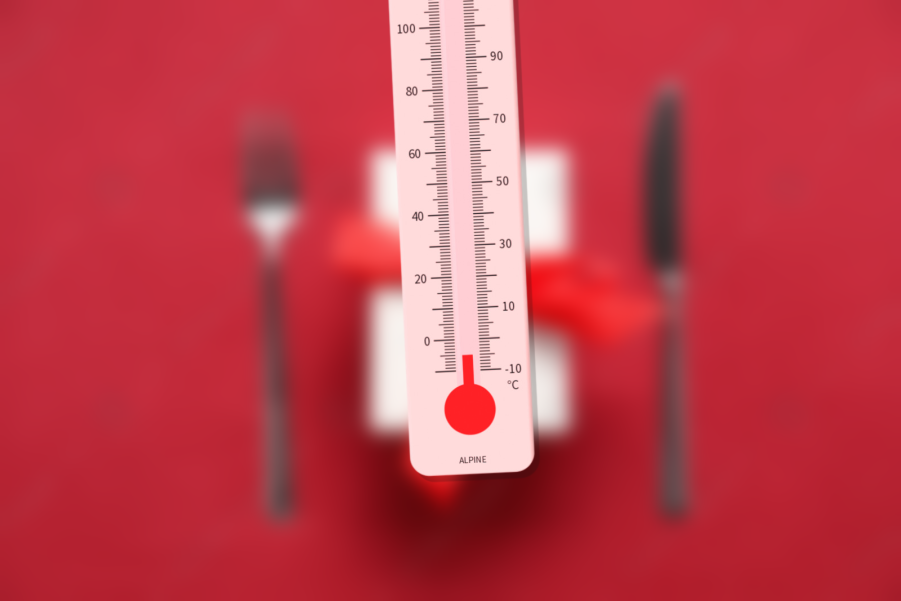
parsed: °C -5
